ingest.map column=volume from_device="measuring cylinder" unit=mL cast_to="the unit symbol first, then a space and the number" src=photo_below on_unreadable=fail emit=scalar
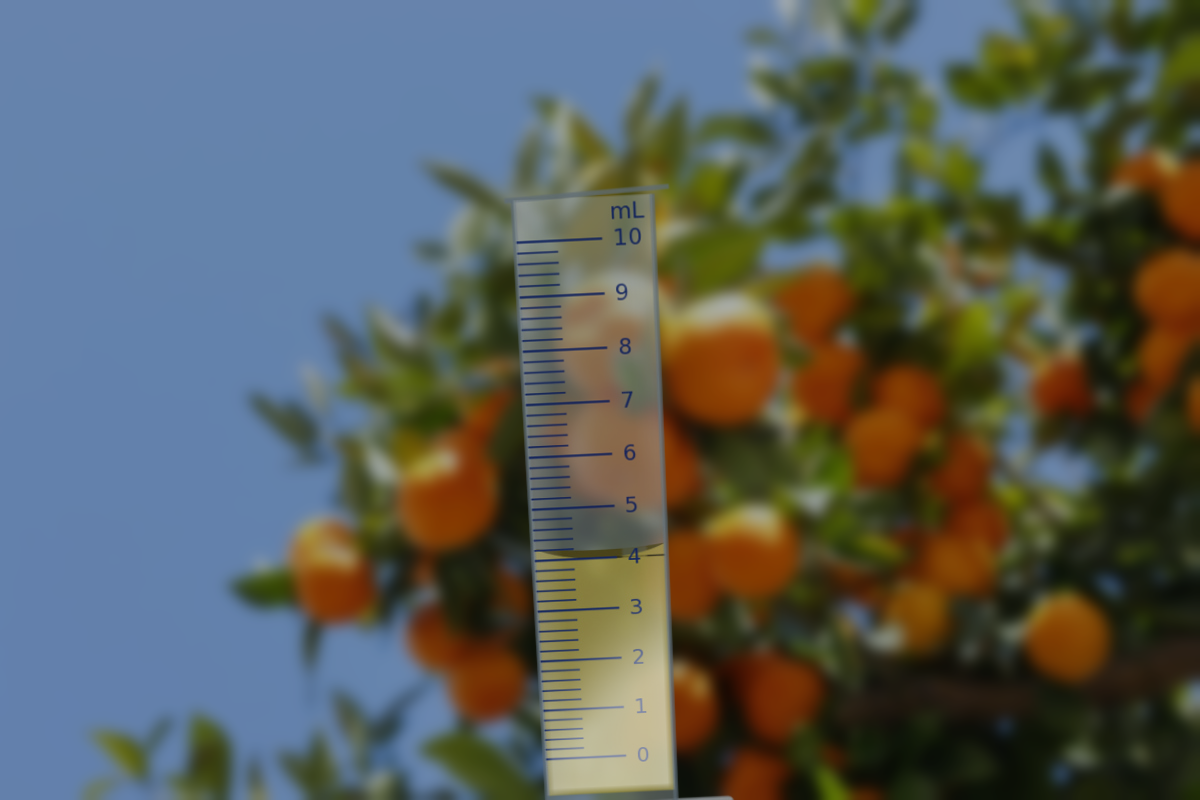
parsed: mL 4
